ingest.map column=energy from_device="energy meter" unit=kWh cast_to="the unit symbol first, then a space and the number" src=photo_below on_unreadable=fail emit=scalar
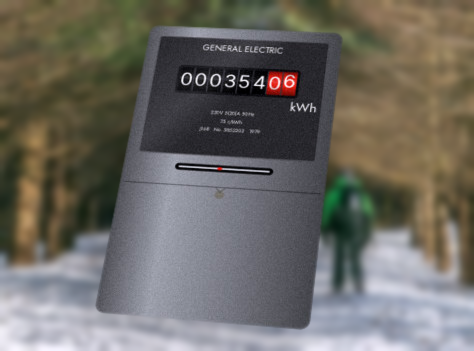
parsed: kWh 354.06
